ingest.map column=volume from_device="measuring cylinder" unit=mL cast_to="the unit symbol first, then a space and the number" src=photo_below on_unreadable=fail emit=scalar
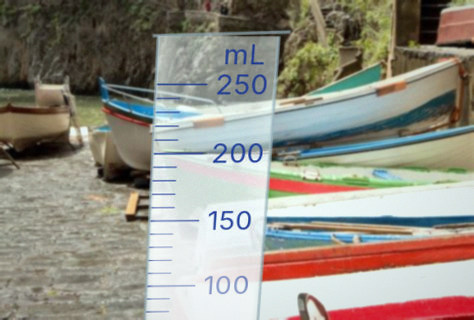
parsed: mL 200
